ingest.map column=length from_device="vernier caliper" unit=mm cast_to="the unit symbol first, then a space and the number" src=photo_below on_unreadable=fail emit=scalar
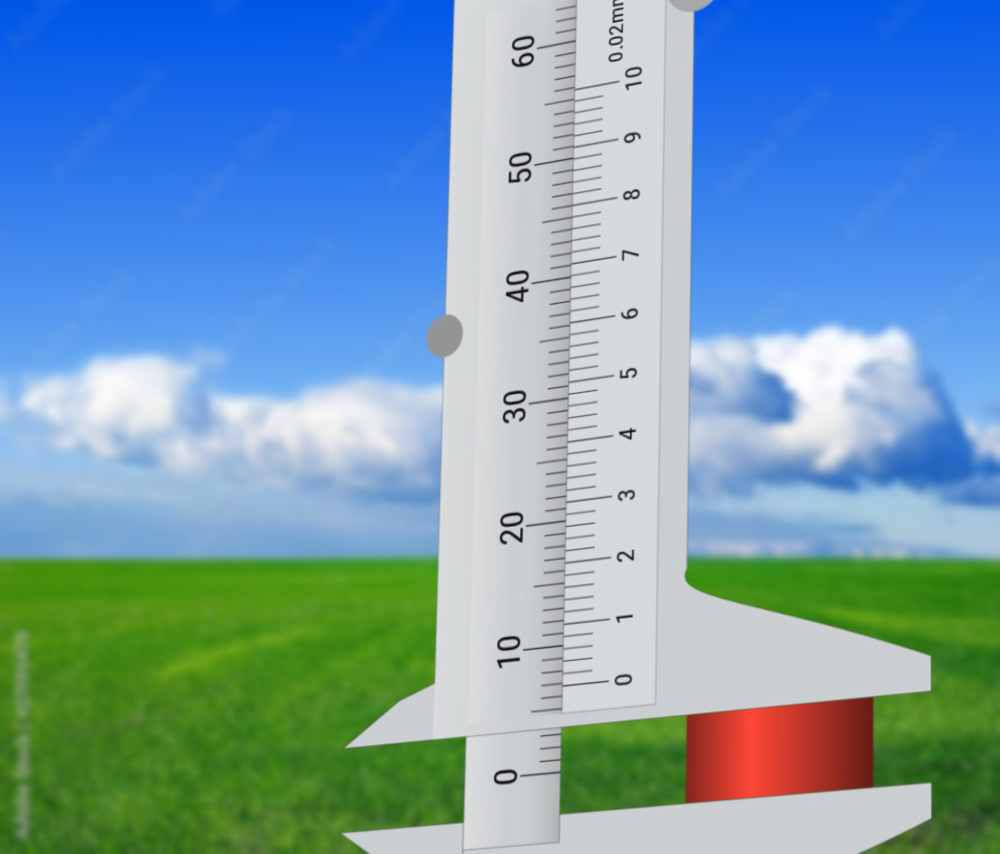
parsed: mm 6.8
